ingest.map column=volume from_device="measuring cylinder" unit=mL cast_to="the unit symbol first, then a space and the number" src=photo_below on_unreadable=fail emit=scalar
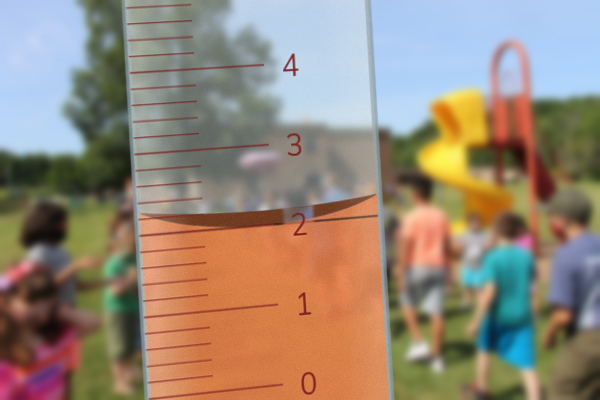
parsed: mL 2
